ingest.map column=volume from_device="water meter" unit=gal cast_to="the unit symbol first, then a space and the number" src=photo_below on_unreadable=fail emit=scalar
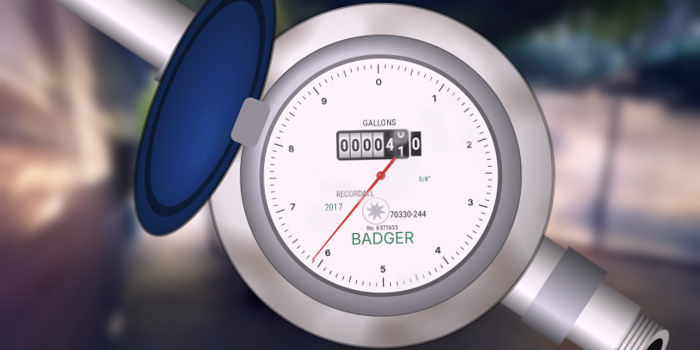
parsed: gal 406.1
